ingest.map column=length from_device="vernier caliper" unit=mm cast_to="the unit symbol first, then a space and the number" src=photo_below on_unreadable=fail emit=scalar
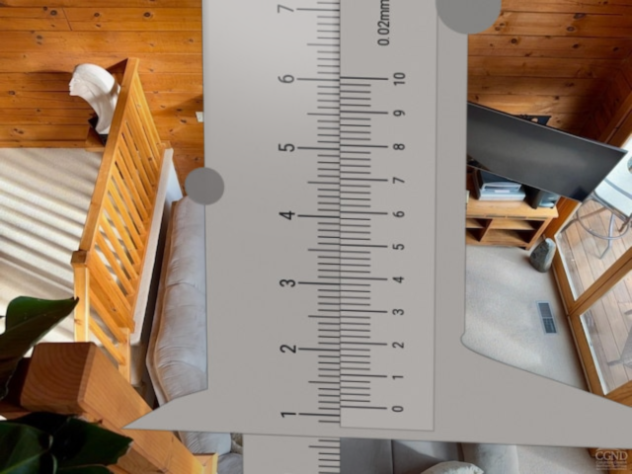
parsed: mm 11.4
